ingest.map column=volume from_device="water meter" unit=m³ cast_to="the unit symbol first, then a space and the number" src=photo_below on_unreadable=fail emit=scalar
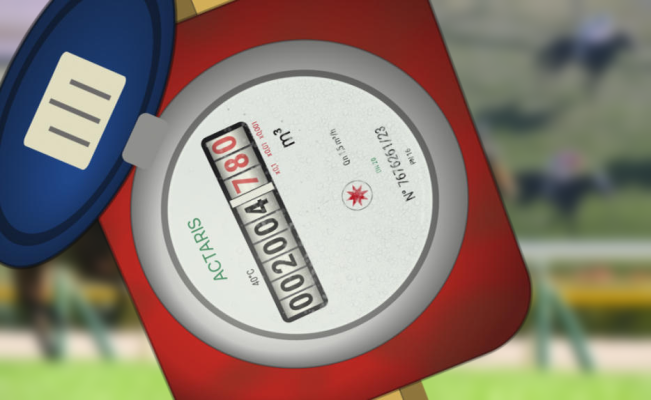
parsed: m³ 2004.780
